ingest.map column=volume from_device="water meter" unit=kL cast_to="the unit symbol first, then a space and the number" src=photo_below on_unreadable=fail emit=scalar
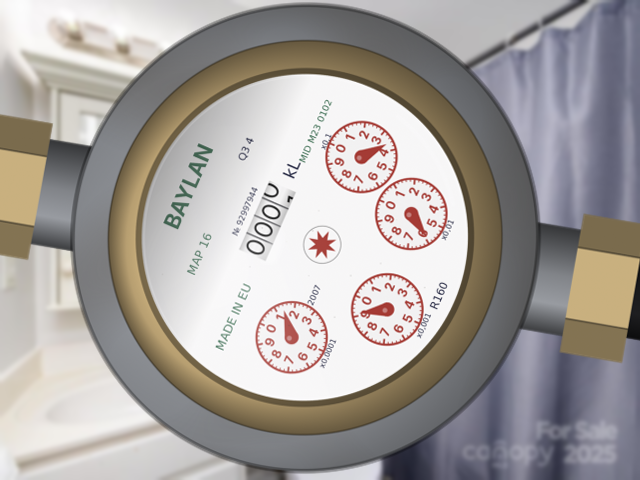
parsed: kL 0.3591
